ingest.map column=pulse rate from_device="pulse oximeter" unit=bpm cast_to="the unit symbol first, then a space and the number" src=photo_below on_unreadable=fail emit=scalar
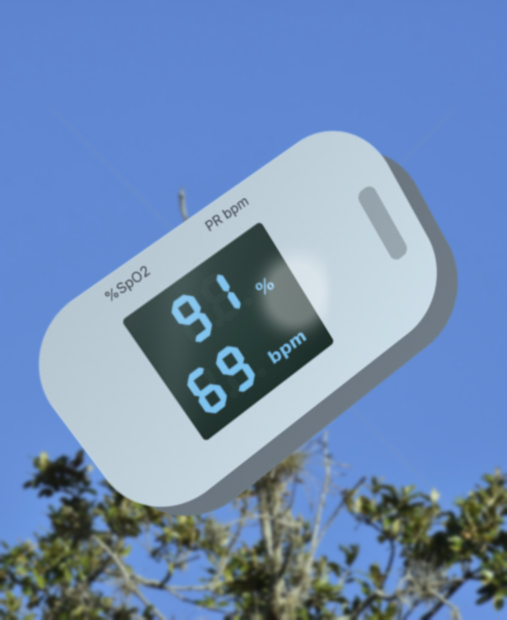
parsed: bpm 69
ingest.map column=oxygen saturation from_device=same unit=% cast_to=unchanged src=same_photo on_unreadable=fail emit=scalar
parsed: % 91
